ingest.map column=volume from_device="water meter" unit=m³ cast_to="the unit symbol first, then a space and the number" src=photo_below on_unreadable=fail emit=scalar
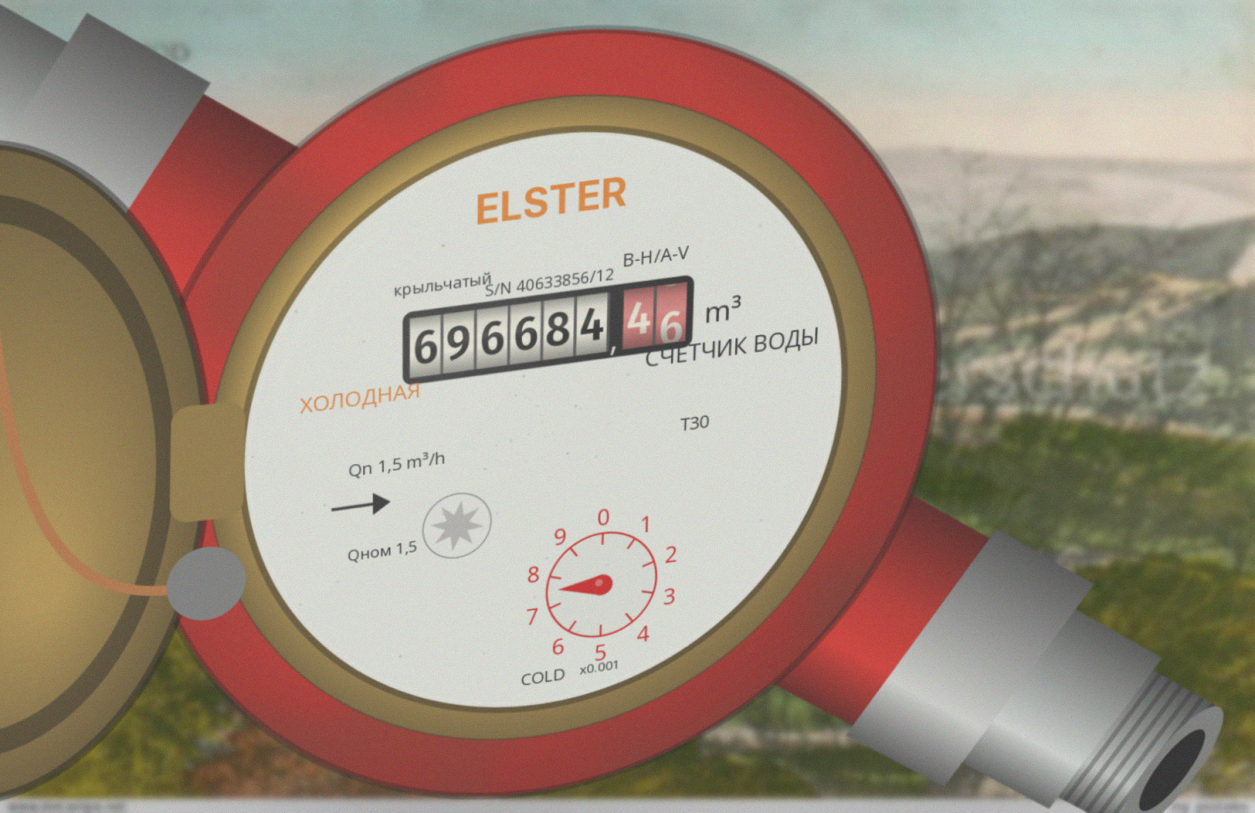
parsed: m³ 696684.457
